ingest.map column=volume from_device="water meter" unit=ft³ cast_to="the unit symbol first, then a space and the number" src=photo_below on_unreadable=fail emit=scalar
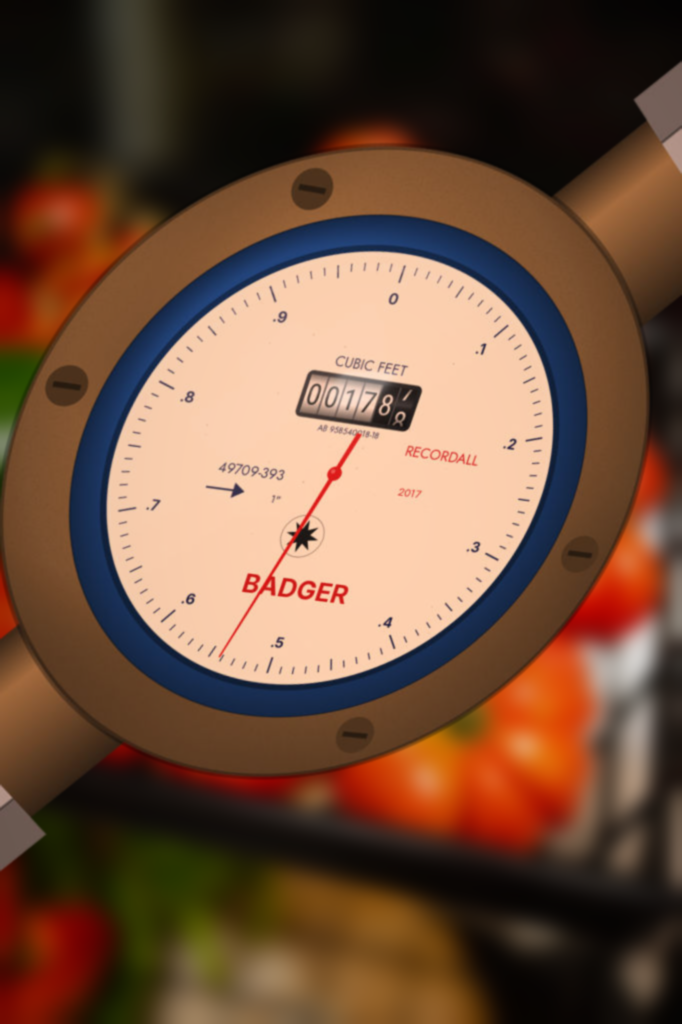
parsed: ft³ 1787.54
